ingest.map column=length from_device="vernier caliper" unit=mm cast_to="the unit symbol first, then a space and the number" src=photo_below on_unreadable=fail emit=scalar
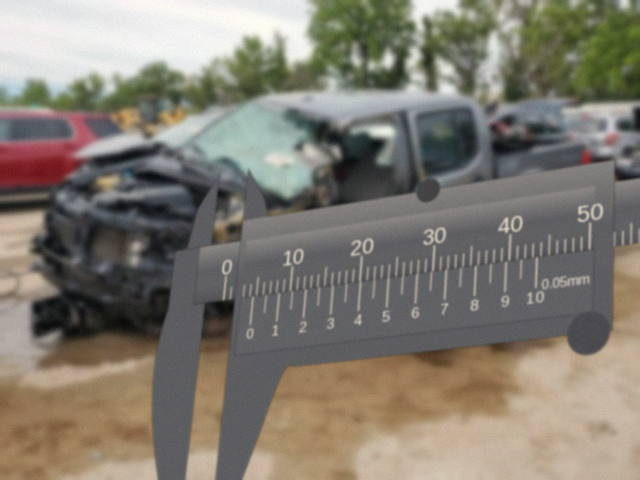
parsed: mm 4.5
